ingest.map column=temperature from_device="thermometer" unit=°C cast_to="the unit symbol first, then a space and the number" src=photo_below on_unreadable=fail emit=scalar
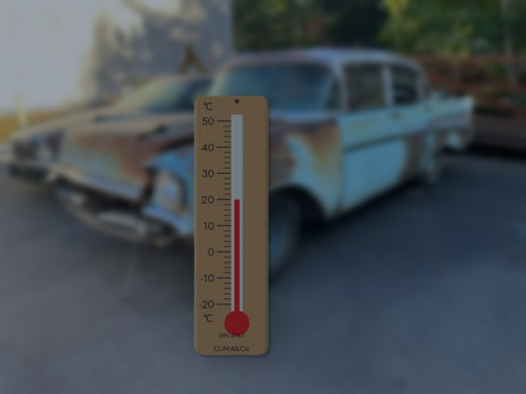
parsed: °C 20
